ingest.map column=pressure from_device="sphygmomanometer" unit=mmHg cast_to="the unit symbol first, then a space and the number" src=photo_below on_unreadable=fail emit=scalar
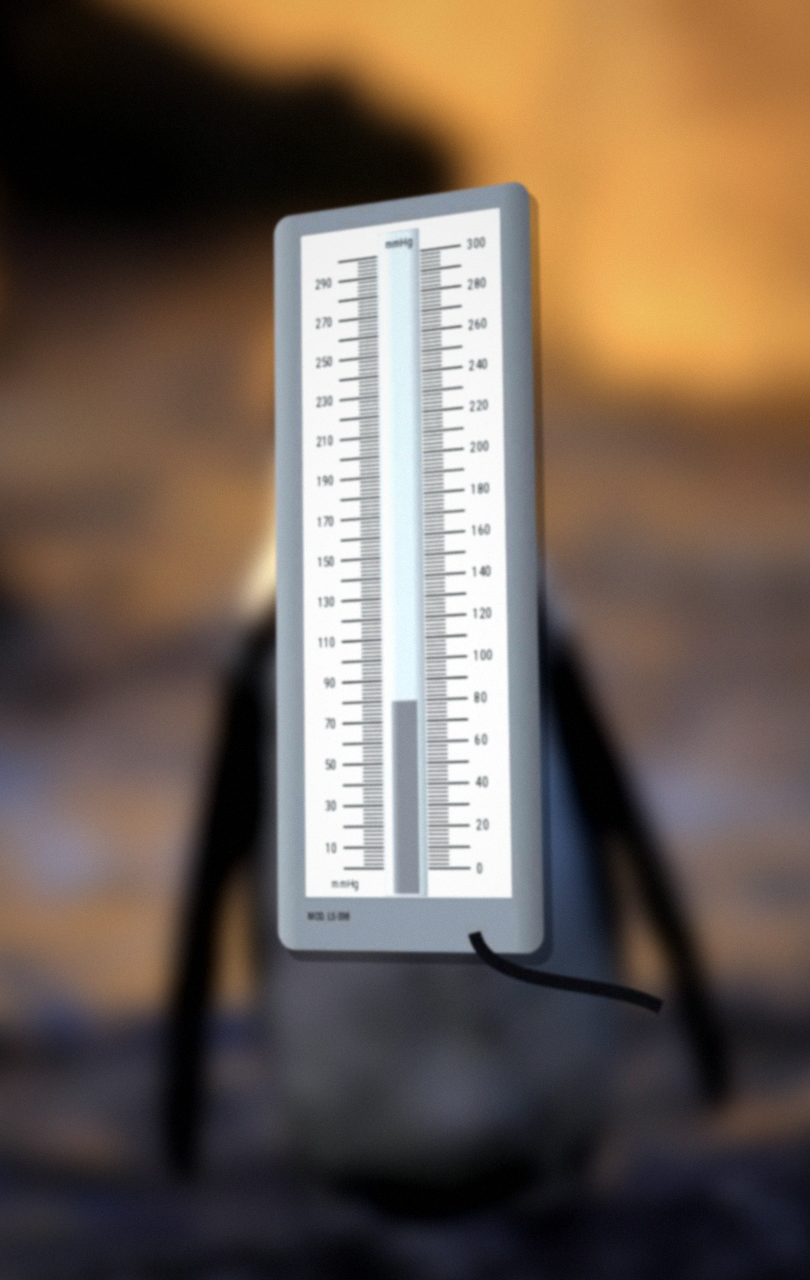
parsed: mmHg 80
